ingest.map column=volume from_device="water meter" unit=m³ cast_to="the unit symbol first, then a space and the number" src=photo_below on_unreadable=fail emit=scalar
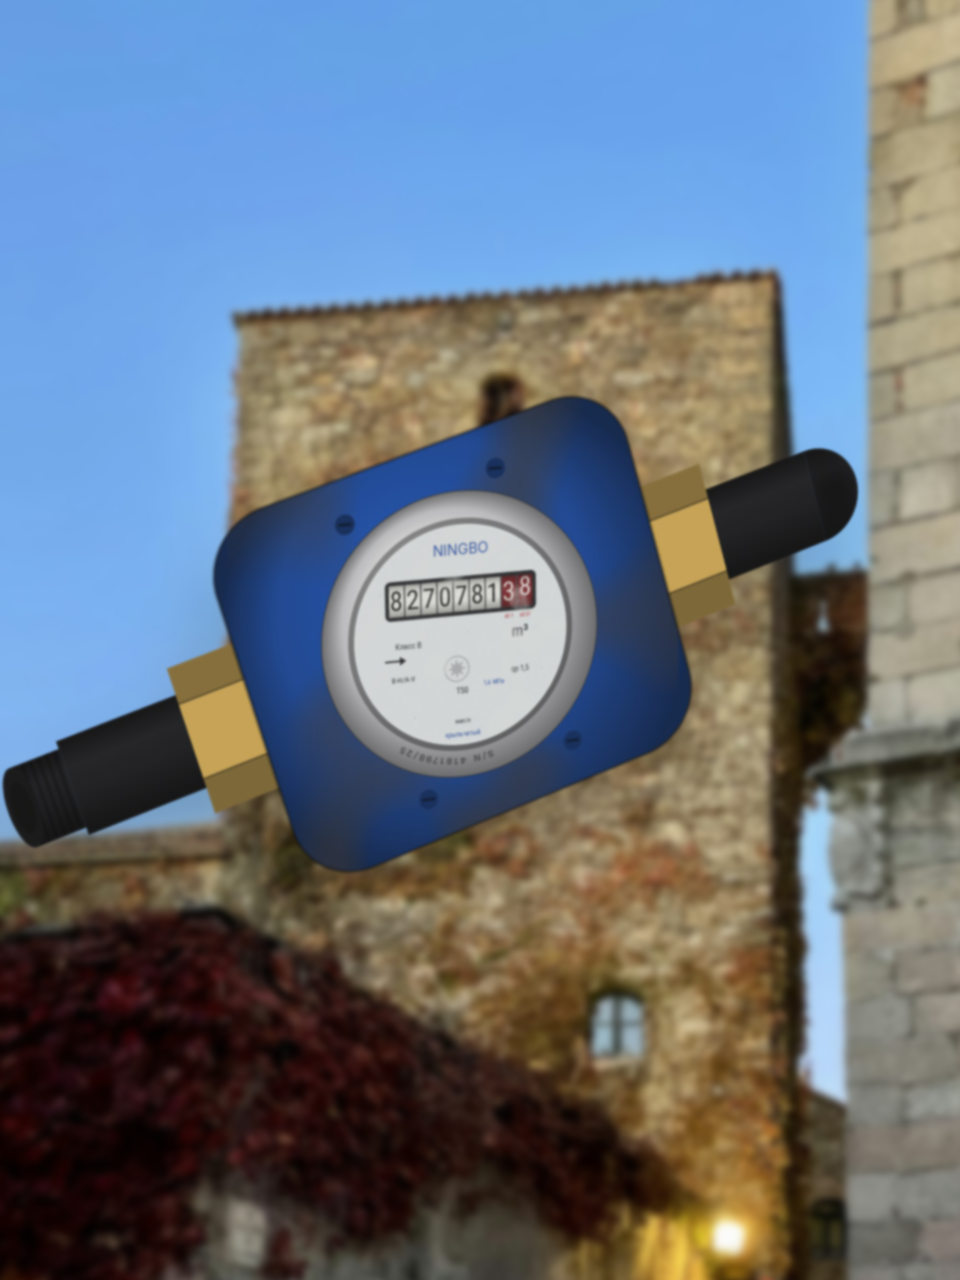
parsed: m³ 8270781.38
